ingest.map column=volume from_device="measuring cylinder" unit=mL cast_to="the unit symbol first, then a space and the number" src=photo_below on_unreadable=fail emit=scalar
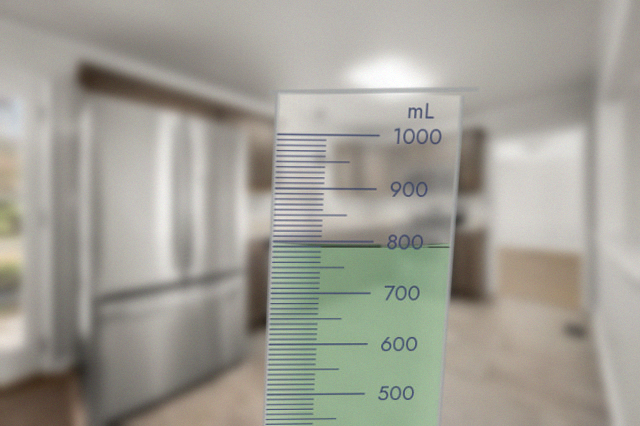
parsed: mL 790
